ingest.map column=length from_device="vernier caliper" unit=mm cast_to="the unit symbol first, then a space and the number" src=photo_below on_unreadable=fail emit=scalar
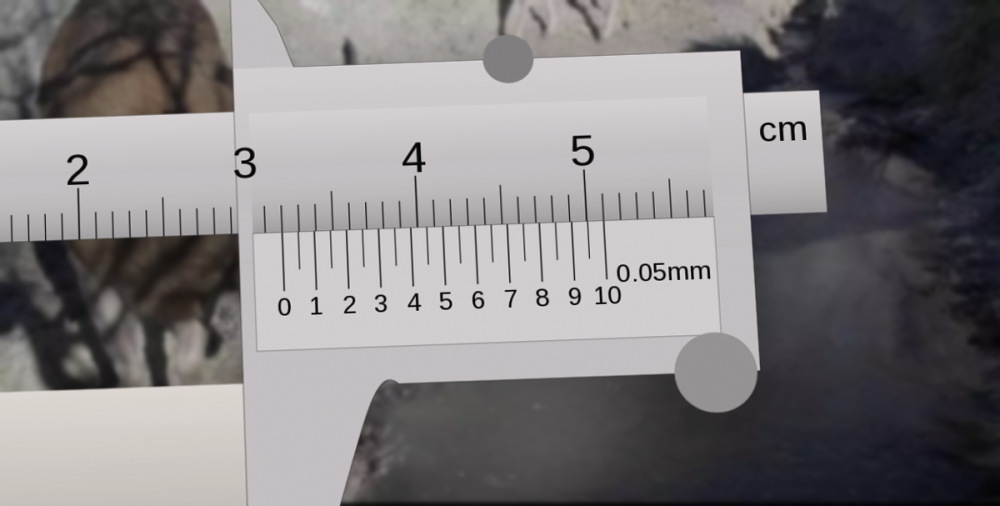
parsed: mm 32.0
